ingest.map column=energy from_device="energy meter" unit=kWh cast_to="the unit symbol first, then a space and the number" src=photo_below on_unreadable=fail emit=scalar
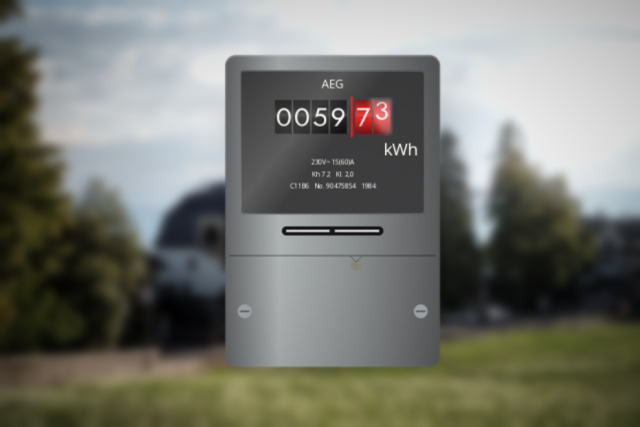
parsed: kWh 59.73
